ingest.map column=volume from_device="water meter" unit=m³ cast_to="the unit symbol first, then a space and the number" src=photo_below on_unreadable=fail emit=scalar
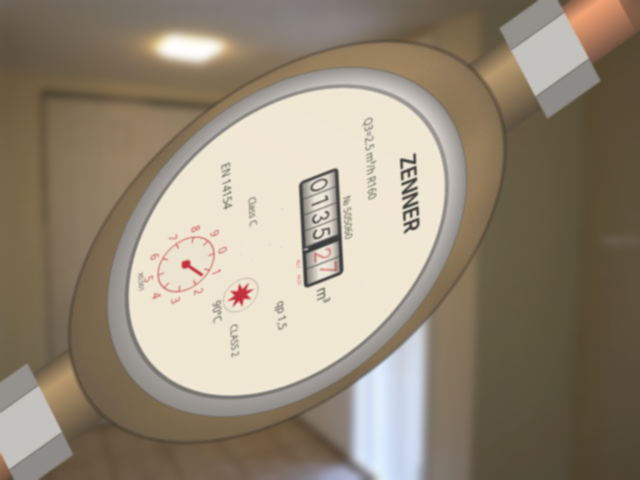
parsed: m³ 135.271
